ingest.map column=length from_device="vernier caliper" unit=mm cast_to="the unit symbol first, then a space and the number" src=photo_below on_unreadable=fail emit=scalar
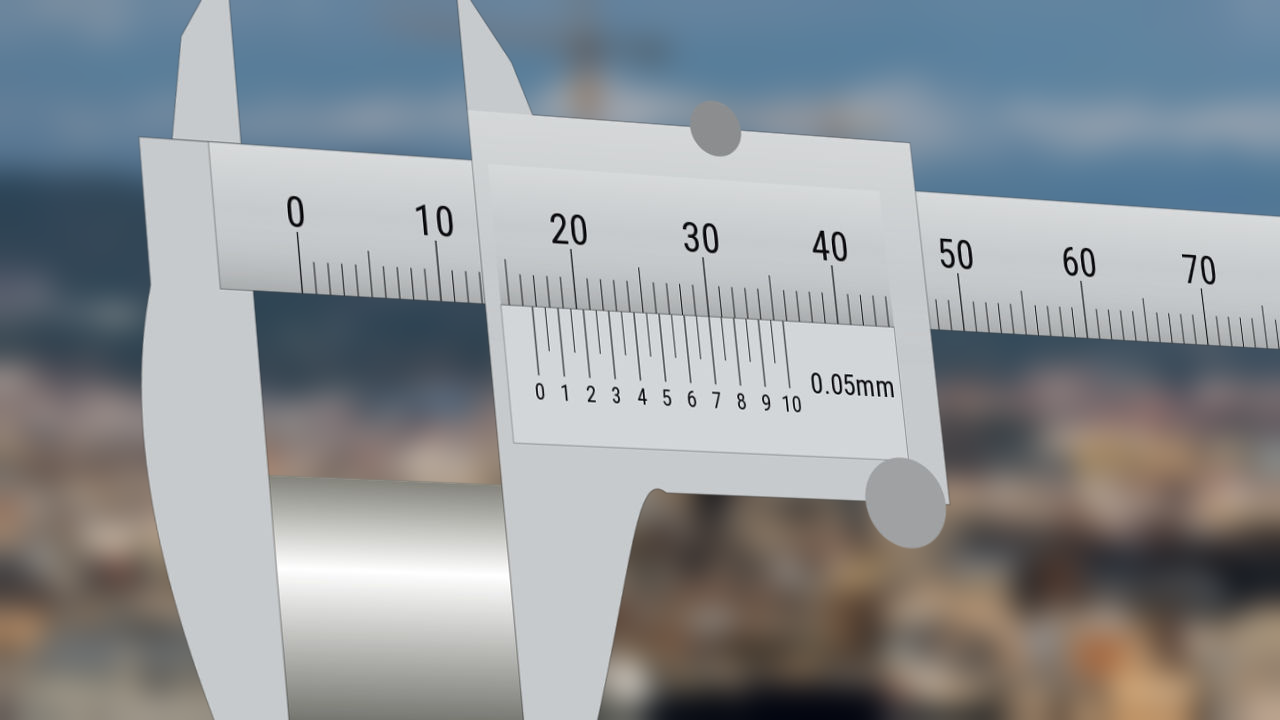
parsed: mm 16.7
